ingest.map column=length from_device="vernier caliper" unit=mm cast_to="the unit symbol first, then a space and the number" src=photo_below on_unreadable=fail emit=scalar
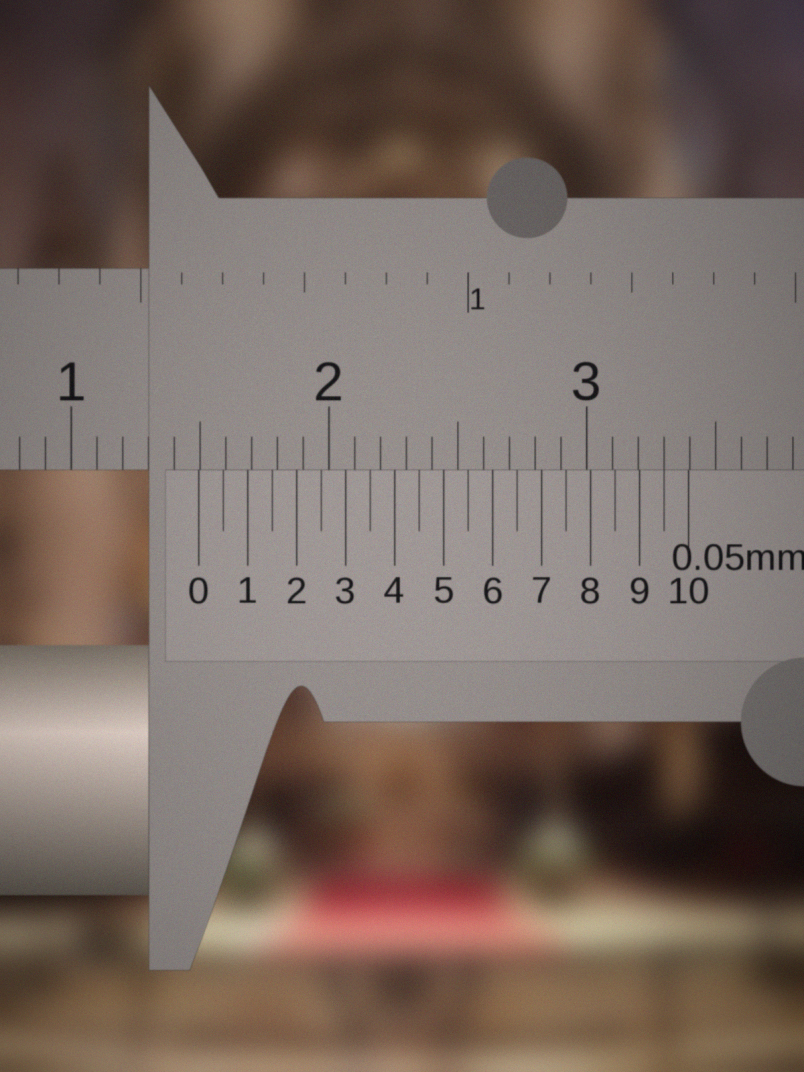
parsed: mm 14.95
